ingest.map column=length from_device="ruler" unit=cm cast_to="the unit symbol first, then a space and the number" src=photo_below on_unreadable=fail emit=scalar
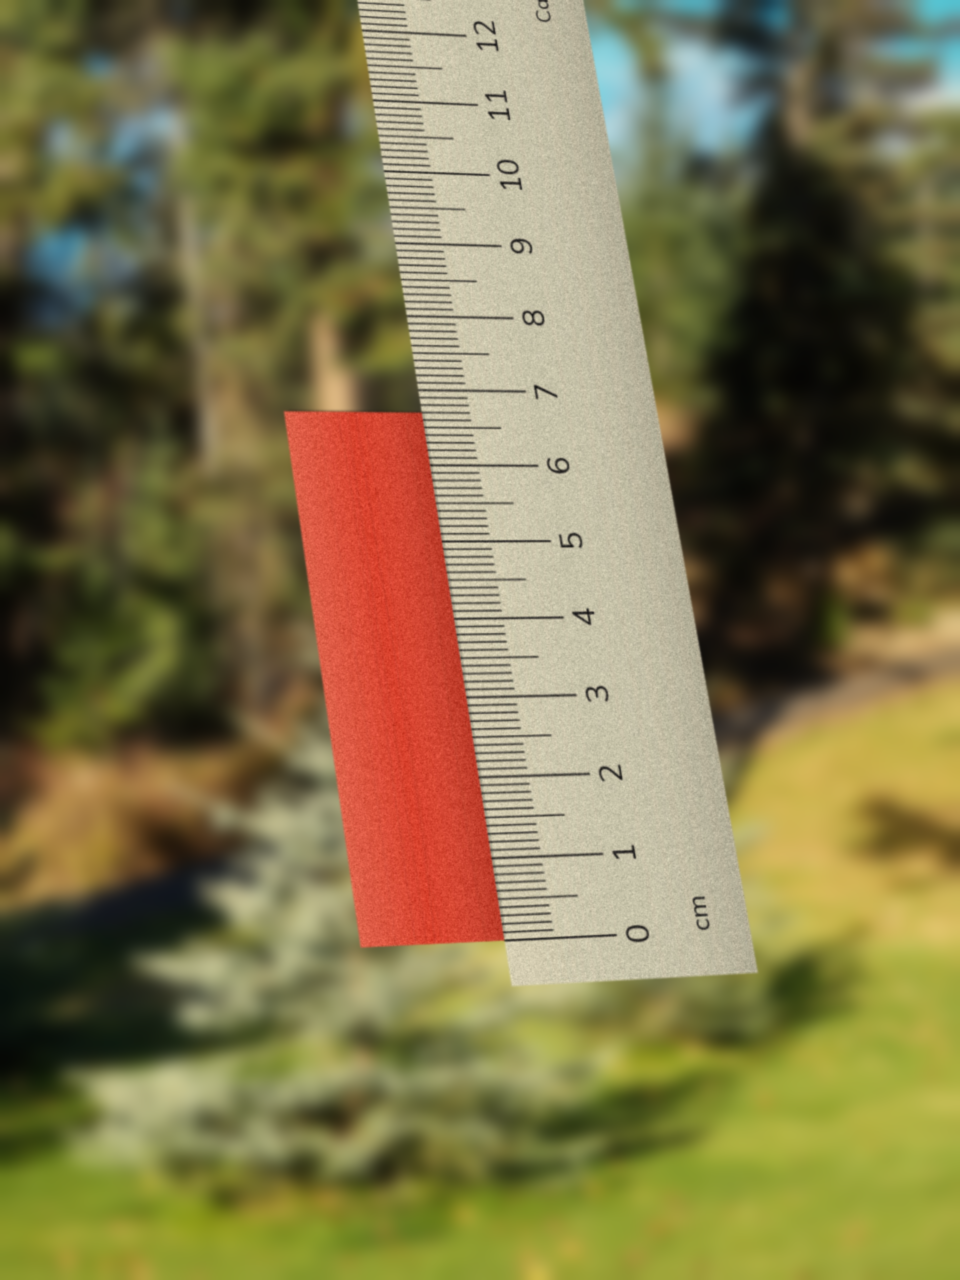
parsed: cm 6.7
